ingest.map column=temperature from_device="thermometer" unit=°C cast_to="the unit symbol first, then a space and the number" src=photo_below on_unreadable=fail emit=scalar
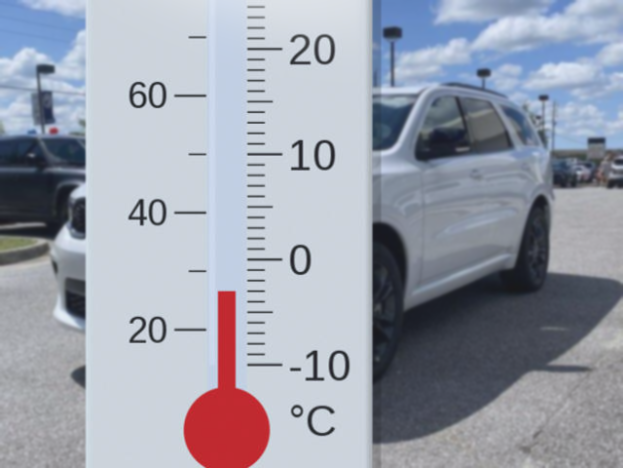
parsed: °C -3
